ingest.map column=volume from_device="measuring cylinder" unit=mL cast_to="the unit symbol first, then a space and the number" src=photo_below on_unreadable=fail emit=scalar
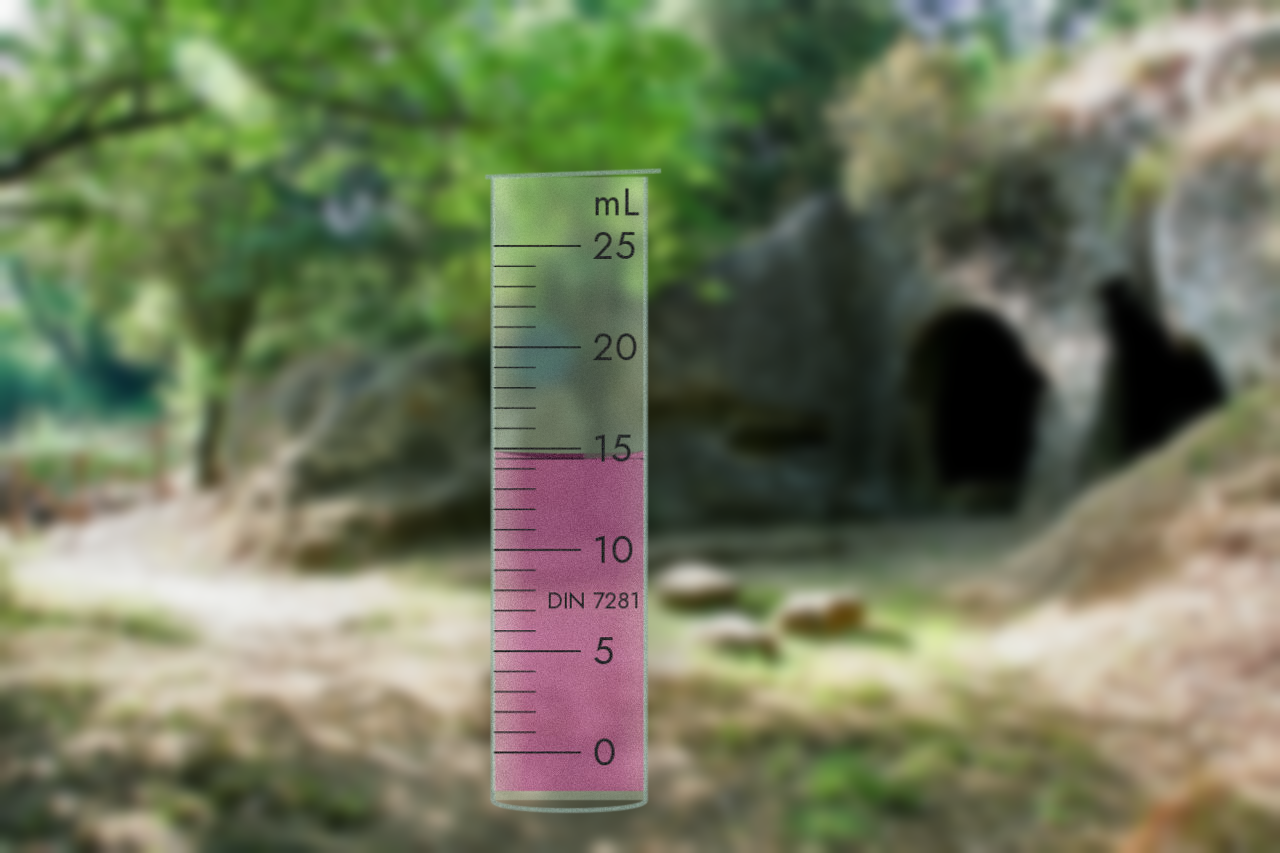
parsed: mL 14.5
